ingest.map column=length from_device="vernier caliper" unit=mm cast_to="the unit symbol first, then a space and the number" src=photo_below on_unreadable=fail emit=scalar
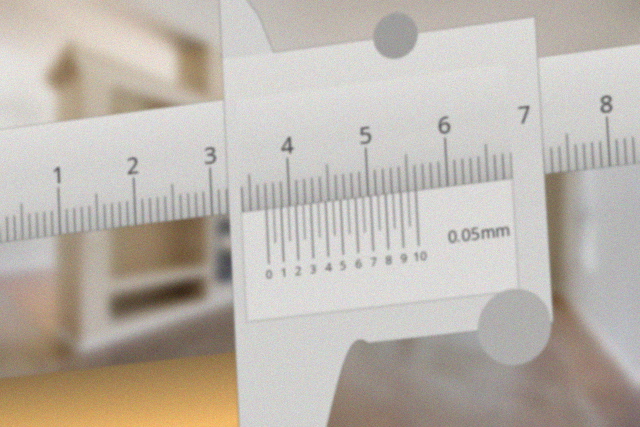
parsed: mm 37.0
